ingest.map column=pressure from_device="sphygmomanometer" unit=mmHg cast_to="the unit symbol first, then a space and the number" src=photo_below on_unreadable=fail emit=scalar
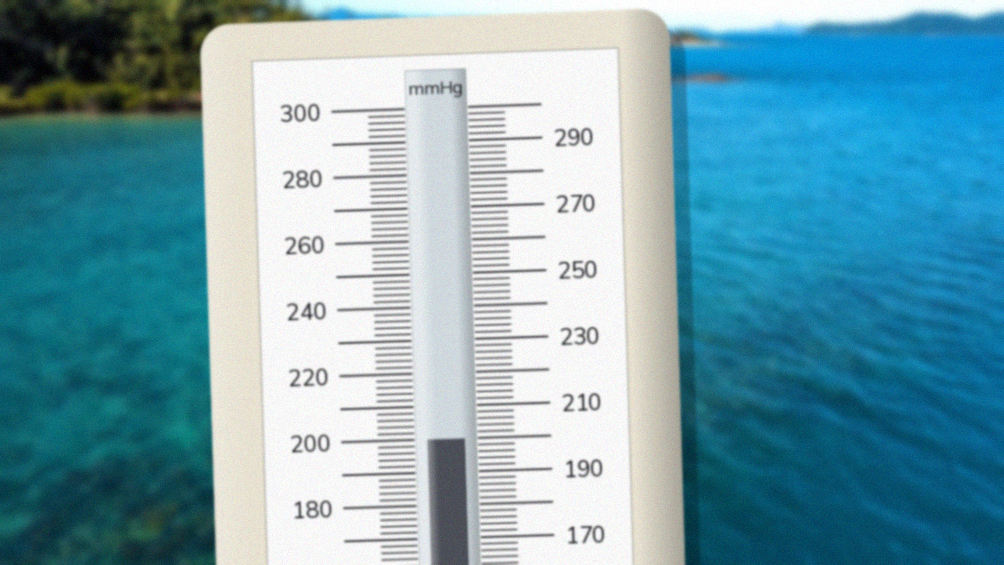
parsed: mmHg 200
